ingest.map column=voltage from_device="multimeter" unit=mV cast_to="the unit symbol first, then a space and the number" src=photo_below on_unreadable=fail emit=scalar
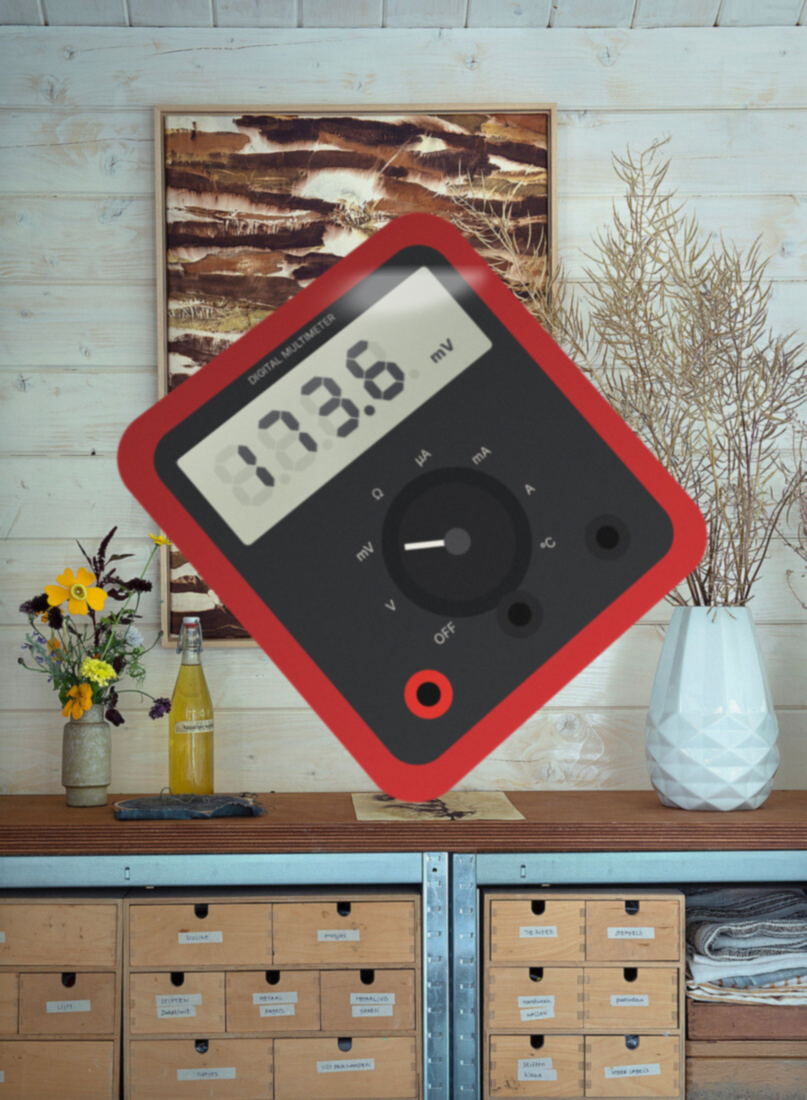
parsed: mV 173.6
